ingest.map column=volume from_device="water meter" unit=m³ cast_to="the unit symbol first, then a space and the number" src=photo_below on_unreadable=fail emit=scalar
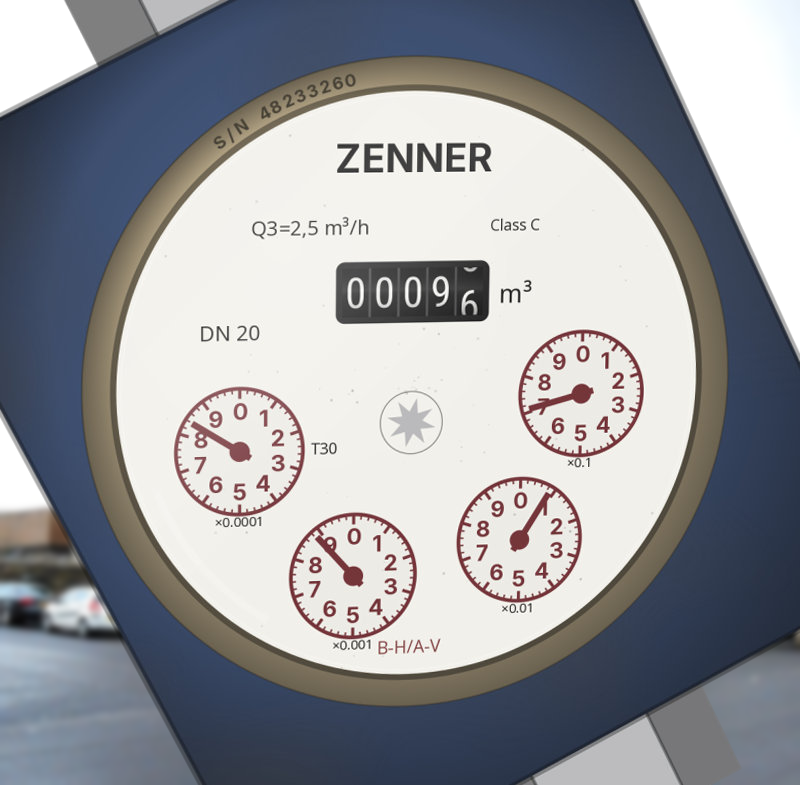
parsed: m³ 95.7088
